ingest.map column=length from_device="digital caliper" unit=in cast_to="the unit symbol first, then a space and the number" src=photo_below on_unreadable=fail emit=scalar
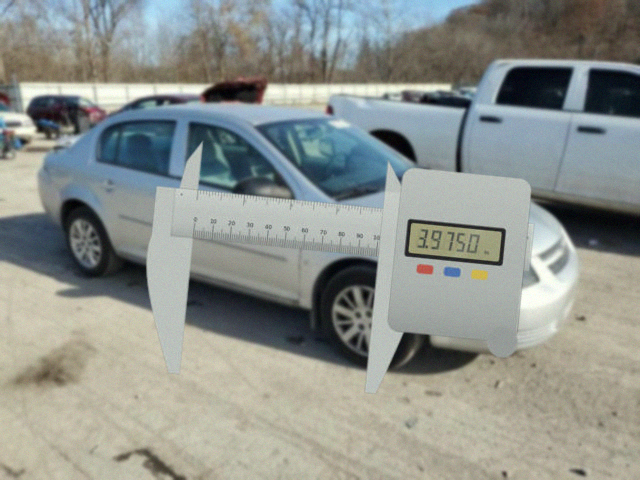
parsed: in 3.9750
